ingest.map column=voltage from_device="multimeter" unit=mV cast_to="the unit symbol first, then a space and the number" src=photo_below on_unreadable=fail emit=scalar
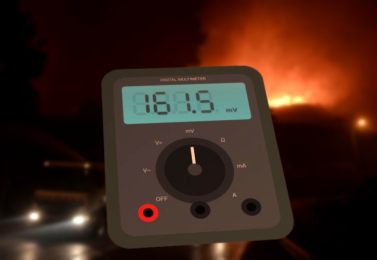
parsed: mV 161.5
